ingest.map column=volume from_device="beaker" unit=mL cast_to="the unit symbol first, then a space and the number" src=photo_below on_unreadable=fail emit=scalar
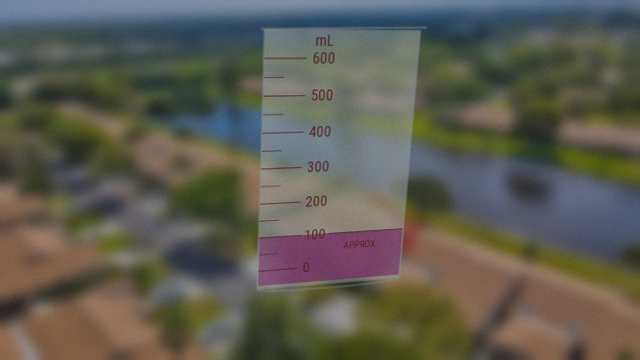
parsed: mL 100
